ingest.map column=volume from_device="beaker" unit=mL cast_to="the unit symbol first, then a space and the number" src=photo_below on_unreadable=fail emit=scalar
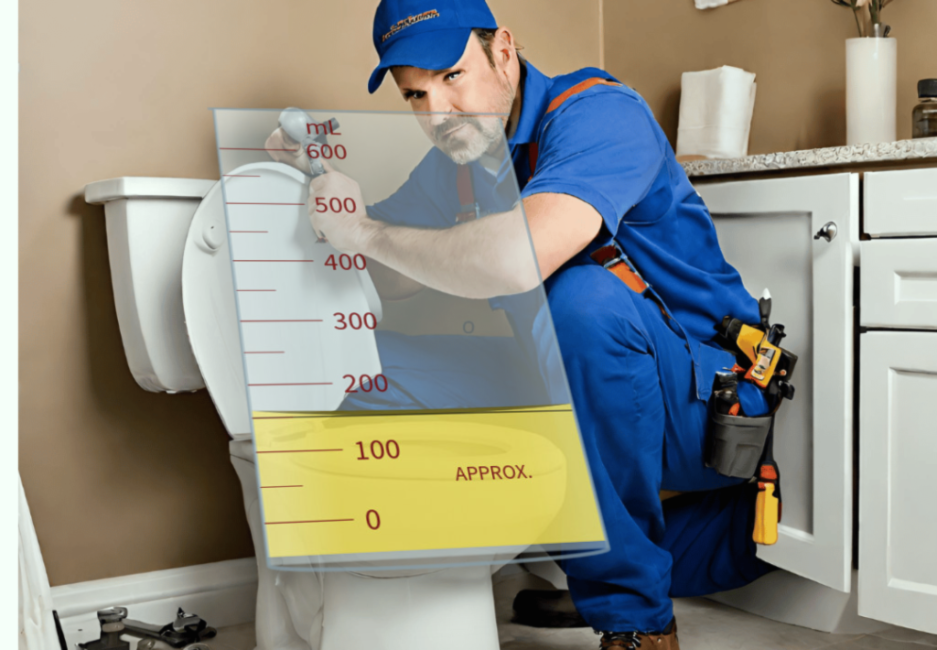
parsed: mL 150
